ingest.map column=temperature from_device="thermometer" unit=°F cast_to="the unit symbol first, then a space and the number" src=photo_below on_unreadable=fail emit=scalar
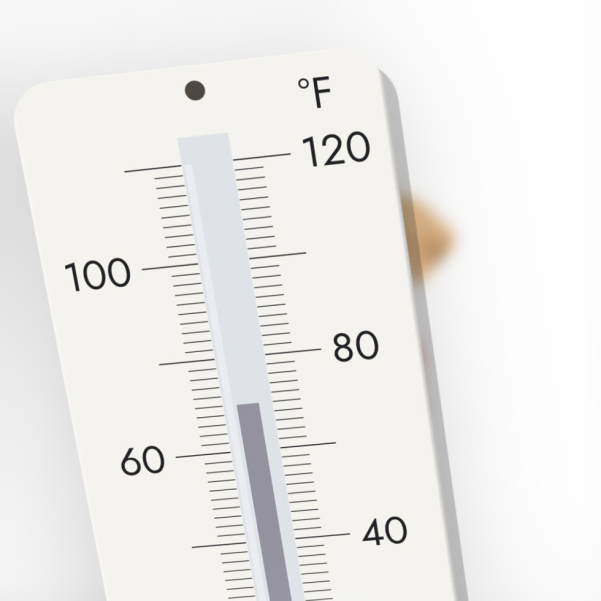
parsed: °F 70
